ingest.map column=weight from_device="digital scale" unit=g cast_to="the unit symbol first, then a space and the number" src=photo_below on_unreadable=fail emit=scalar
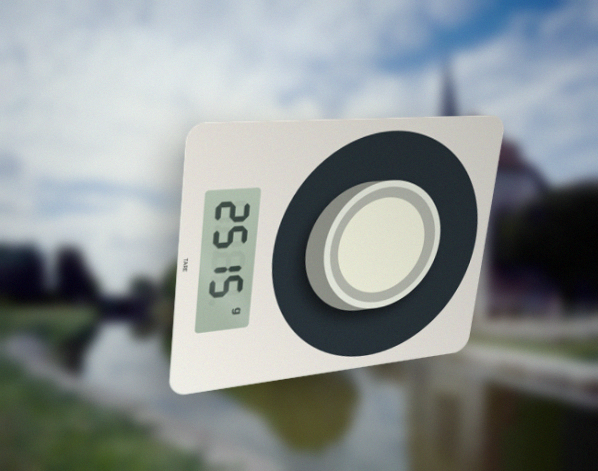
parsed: g 2515
